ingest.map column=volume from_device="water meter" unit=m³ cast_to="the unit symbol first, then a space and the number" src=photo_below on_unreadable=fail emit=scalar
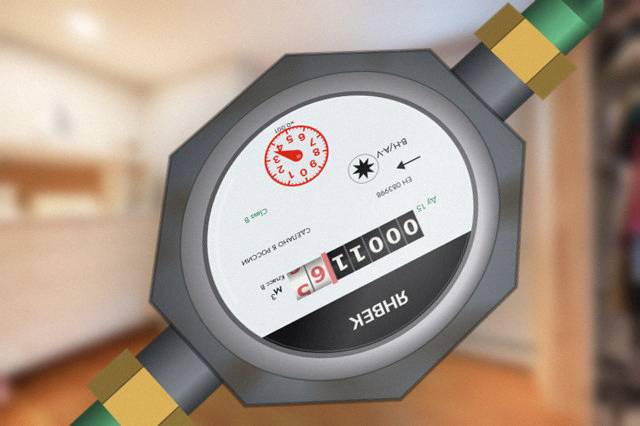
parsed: m³ 11.653
